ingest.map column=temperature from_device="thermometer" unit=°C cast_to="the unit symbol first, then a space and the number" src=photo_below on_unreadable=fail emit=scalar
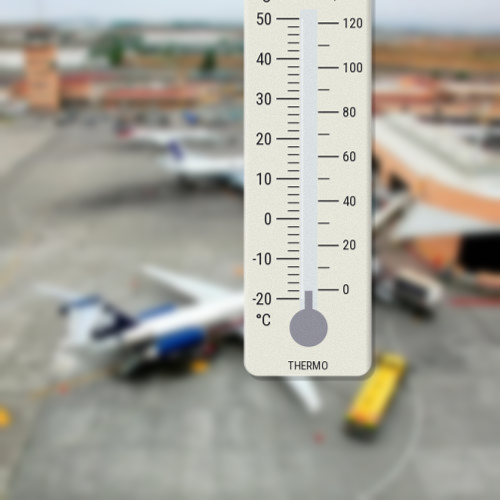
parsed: °C -18
